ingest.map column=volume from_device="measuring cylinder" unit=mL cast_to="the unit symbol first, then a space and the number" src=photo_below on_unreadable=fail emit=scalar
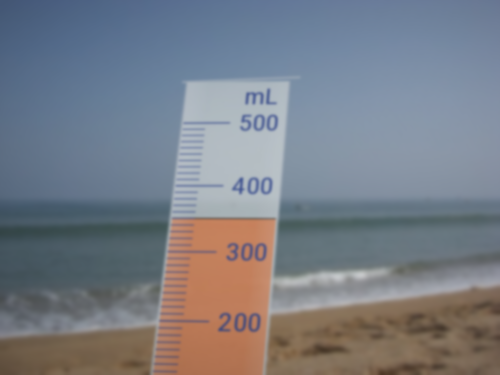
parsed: mL 350
